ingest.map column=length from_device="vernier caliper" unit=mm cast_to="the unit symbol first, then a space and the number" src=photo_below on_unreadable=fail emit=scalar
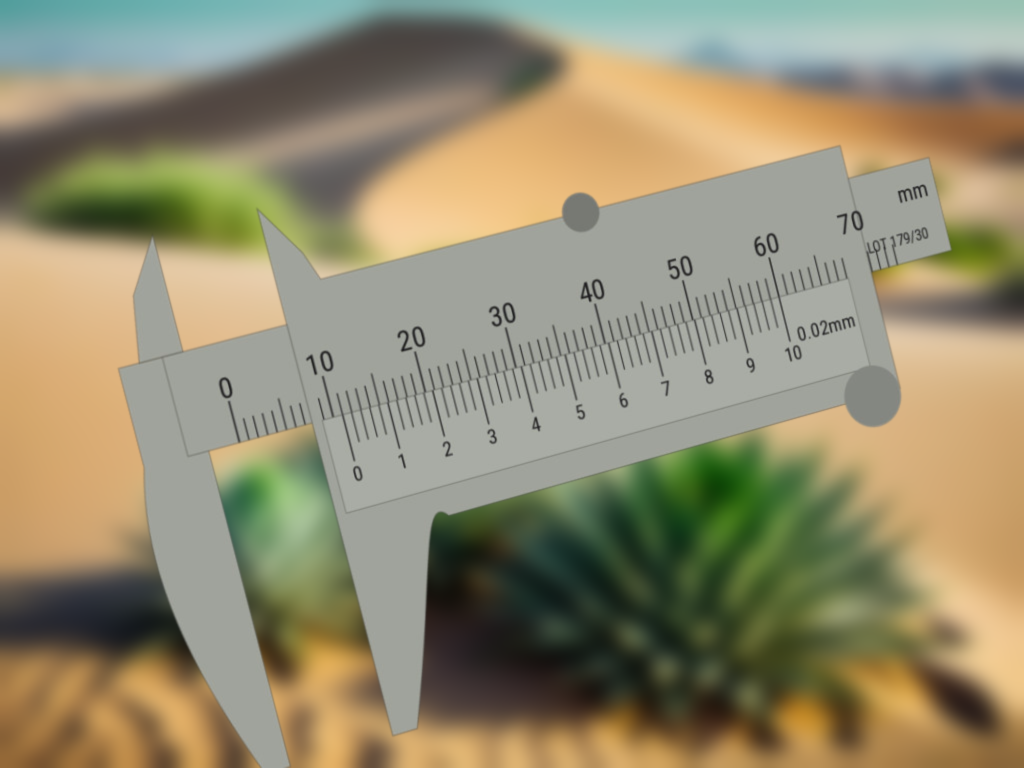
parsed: mm 11.0
